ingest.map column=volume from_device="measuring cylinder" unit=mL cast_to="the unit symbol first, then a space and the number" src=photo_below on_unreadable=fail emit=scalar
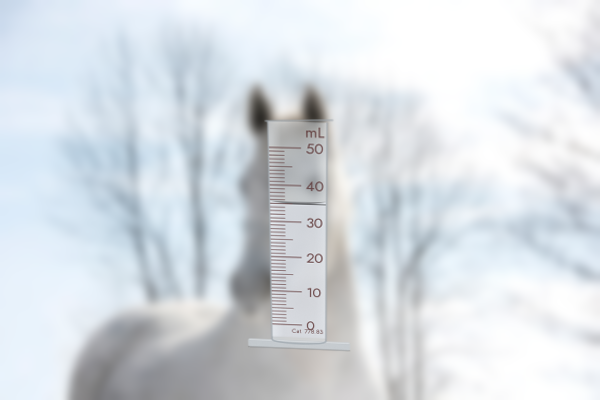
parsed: mL 35
